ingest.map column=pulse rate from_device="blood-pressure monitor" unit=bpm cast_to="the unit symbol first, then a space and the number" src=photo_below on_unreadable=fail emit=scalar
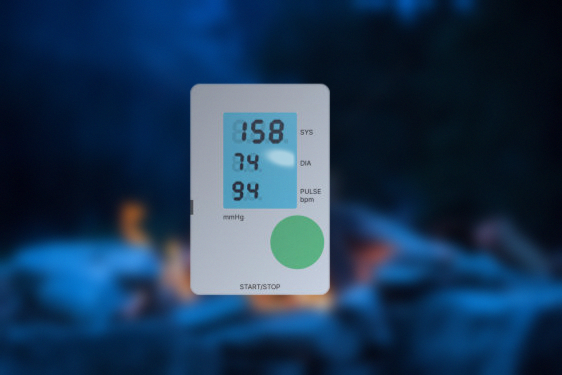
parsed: bpm 94
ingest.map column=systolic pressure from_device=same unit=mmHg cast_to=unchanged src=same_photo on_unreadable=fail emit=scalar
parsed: mmHg 158
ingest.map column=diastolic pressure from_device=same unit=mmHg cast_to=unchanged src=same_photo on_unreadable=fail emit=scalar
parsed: mmHg 74
